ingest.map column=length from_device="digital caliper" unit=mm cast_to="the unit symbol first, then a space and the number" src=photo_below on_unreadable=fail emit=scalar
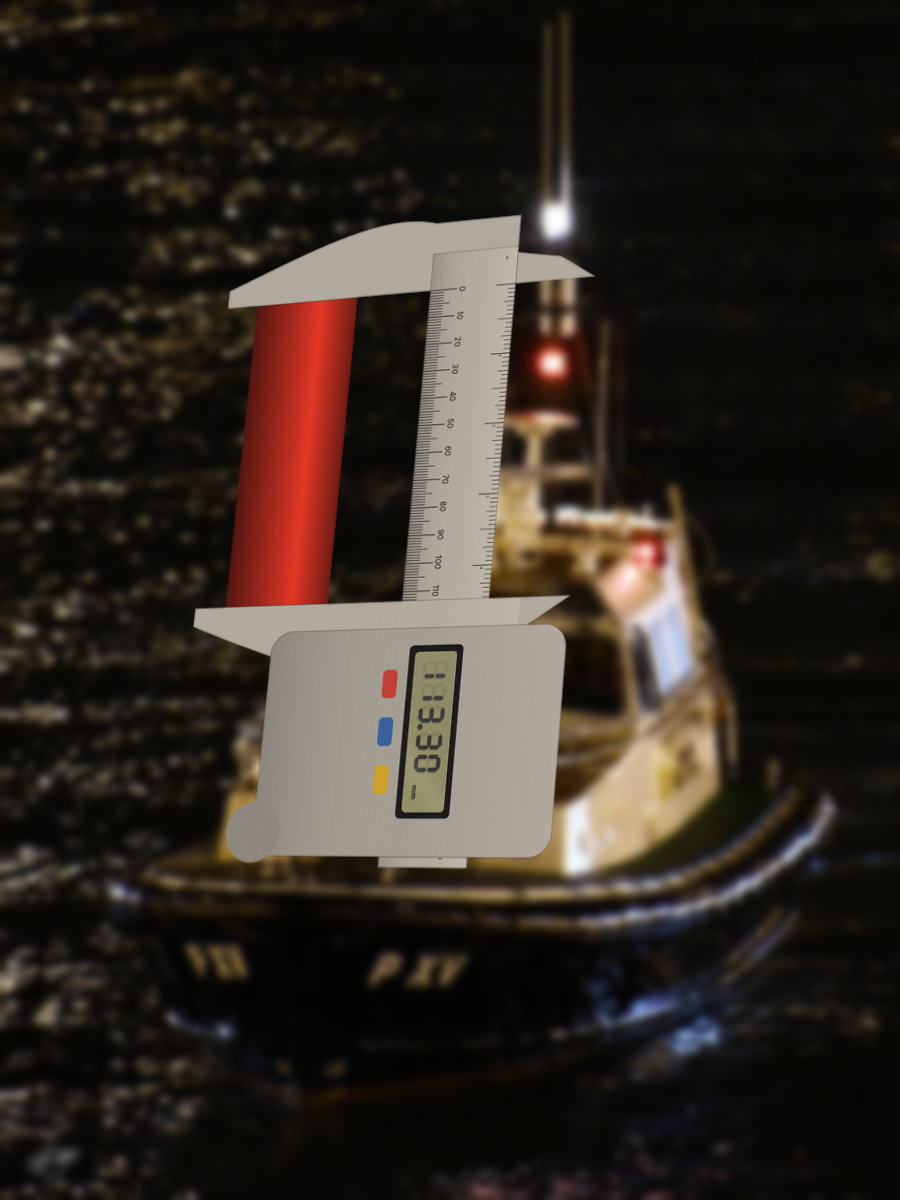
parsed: mm 113.30
